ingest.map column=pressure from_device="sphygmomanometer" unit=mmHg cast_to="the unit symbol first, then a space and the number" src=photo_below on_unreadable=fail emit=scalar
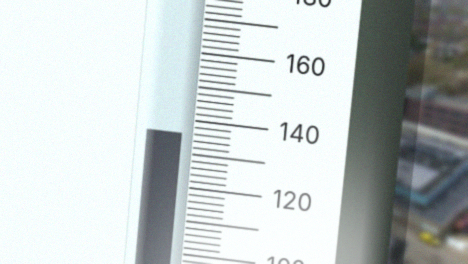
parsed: mmHg 136
